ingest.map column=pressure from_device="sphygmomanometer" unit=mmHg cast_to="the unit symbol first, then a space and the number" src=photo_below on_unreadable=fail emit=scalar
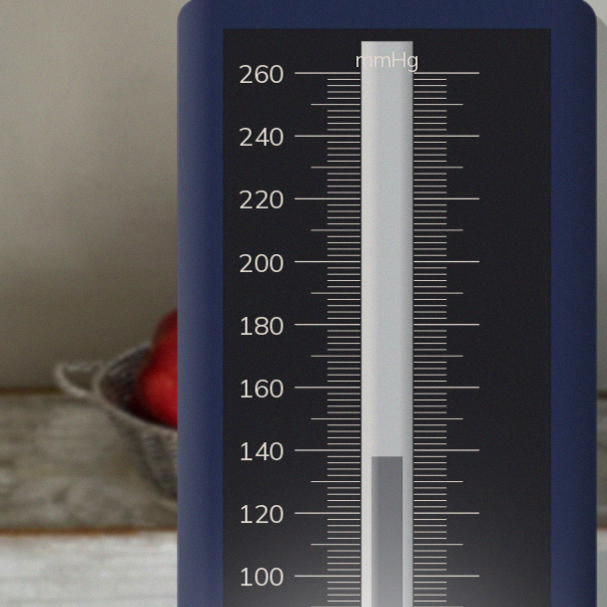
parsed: mmHg 138
